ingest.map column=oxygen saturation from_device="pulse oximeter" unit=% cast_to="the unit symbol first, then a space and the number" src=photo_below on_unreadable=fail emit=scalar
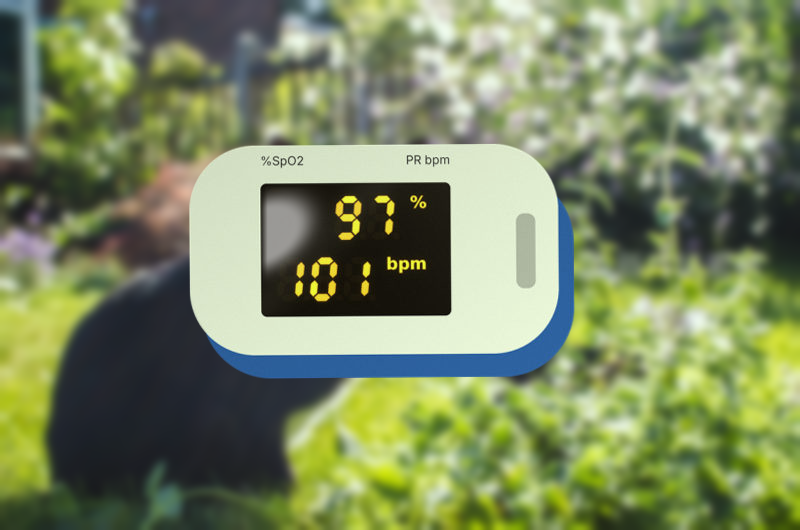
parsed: % 97
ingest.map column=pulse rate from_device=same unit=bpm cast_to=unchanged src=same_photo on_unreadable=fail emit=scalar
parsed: bpm 101
